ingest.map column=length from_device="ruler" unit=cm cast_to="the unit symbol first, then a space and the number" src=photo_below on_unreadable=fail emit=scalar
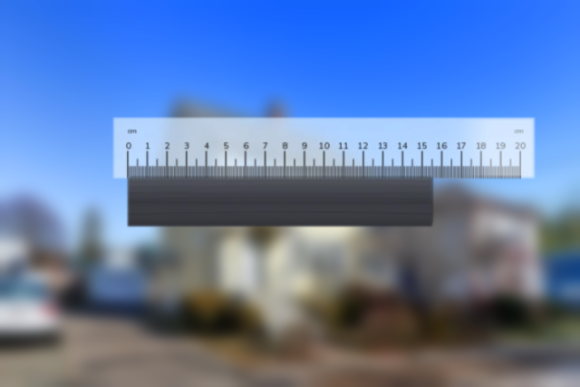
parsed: cm 15.5
